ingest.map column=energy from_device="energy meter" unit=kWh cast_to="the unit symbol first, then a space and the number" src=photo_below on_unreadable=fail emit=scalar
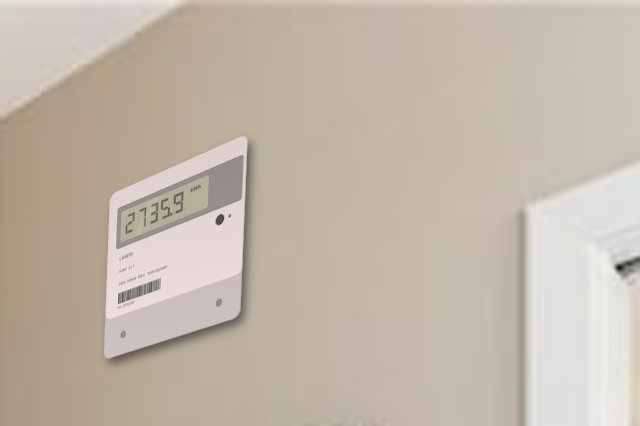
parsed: kWh 2735.9
